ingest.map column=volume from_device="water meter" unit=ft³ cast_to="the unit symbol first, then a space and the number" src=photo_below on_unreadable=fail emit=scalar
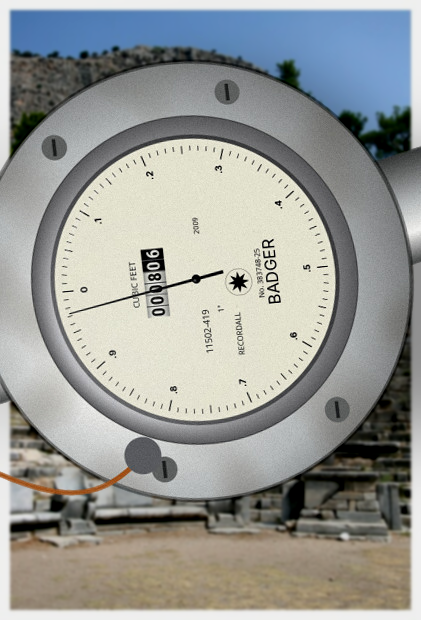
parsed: ft³ 805.97
